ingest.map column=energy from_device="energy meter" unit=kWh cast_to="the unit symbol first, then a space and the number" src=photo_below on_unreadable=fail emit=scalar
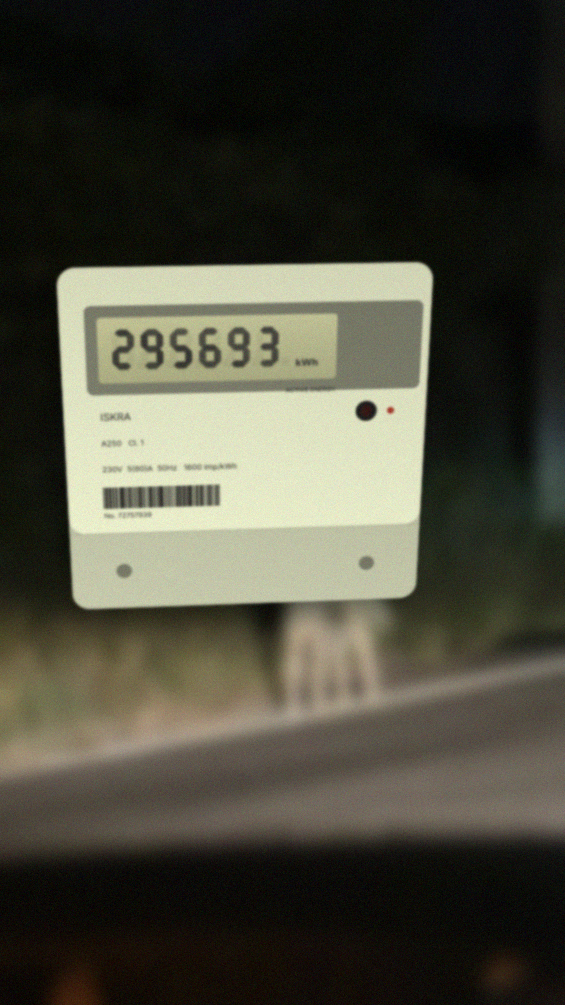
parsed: kWh 295693
